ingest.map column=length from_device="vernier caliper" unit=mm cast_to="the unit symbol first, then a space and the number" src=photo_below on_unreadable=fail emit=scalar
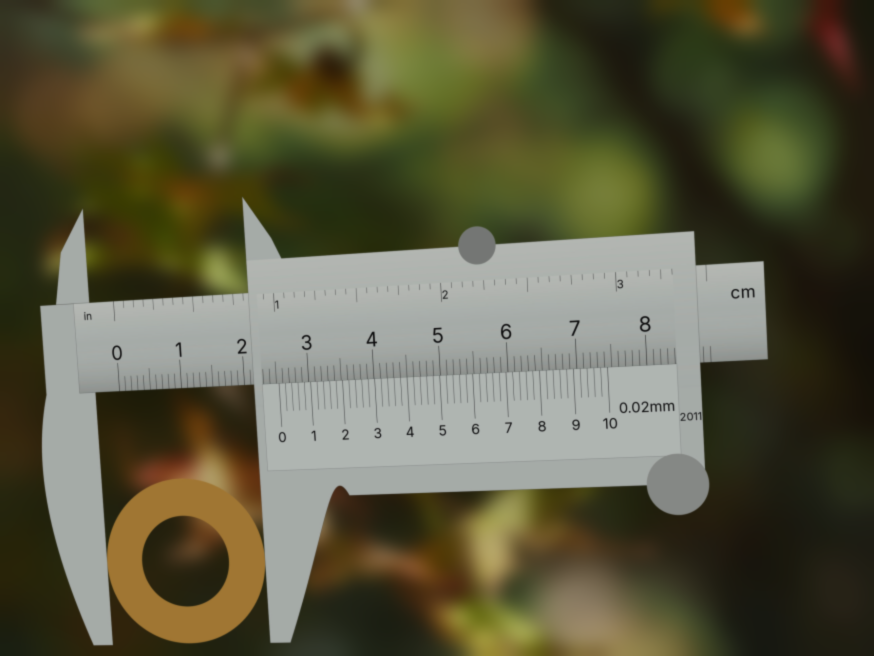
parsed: mm 25.4
